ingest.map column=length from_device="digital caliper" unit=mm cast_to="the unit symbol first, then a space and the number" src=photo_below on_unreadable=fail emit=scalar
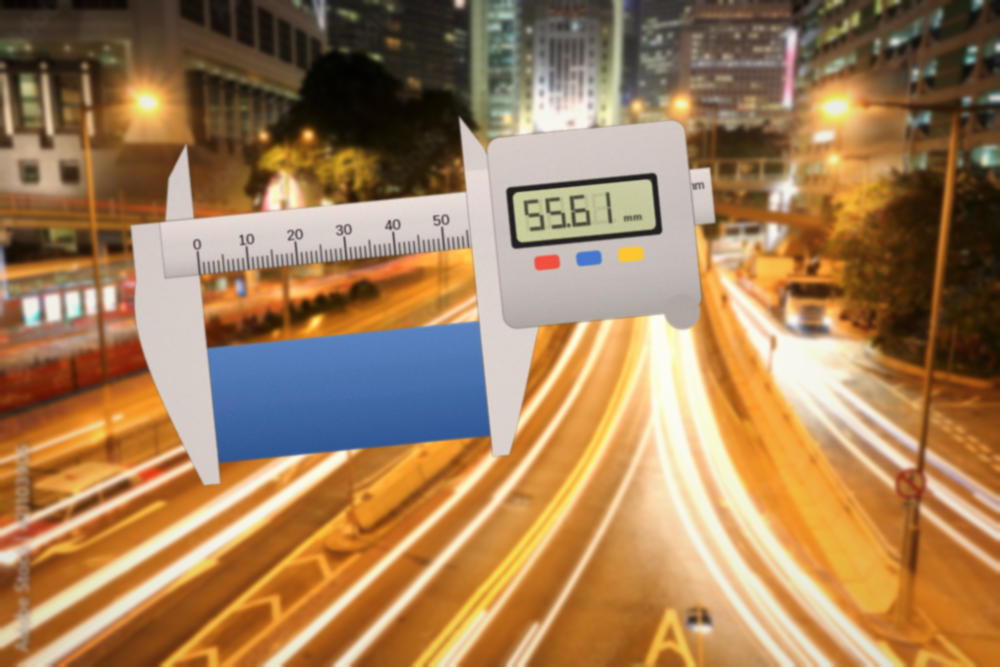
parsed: mm 55.61
